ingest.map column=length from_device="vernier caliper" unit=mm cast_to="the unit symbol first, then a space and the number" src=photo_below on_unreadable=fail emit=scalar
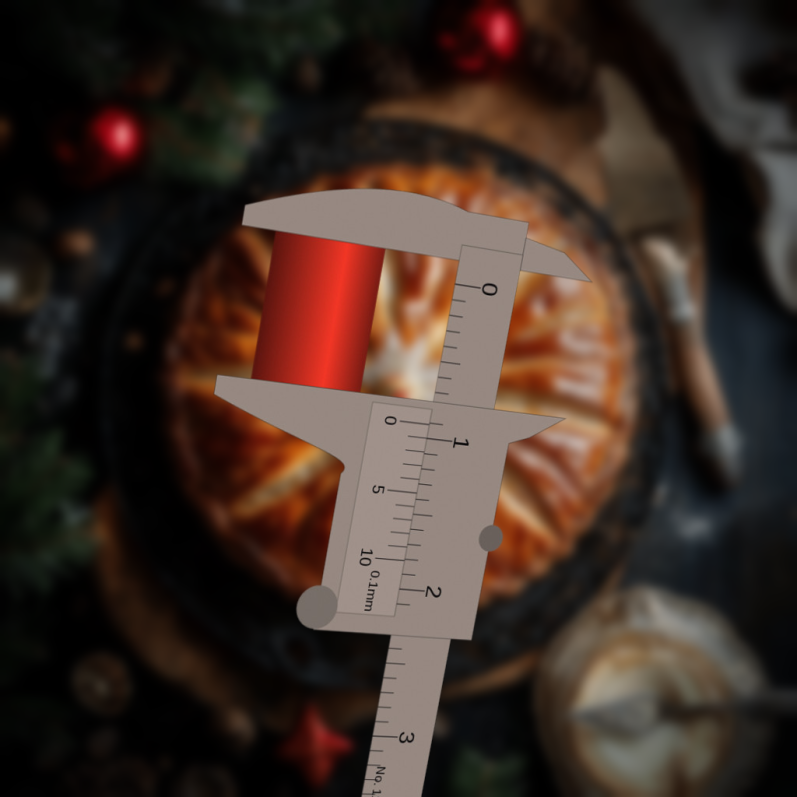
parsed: mm 9.1
